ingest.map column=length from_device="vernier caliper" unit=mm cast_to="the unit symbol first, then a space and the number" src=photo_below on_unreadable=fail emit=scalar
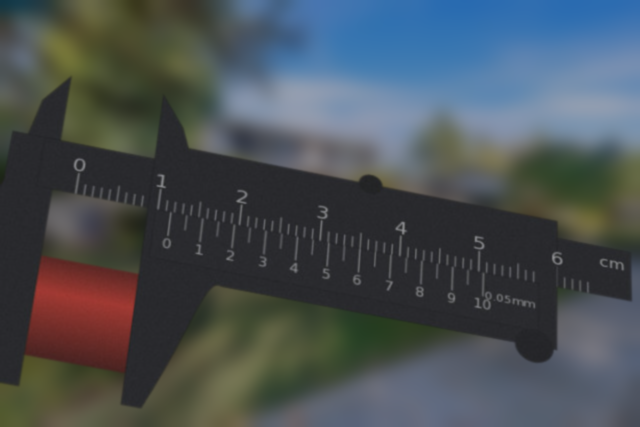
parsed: mm 11.6
